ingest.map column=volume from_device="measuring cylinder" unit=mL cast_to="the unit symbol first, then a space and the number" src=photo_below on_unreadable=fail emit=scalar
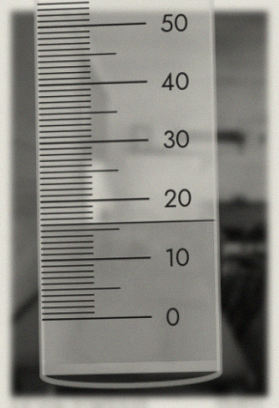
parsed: mL 16
